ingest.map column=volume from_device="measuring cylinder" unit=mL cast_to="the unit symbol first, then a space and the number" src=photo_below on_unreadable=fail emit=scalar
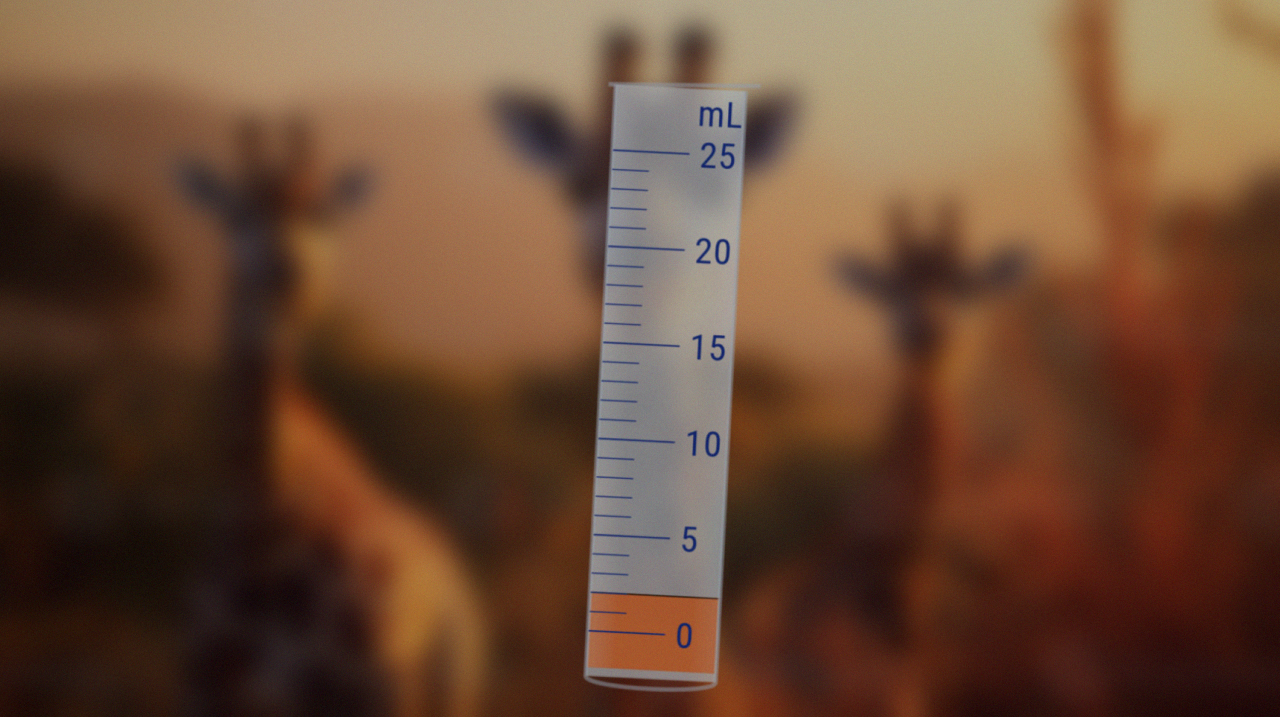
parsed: mL 2
